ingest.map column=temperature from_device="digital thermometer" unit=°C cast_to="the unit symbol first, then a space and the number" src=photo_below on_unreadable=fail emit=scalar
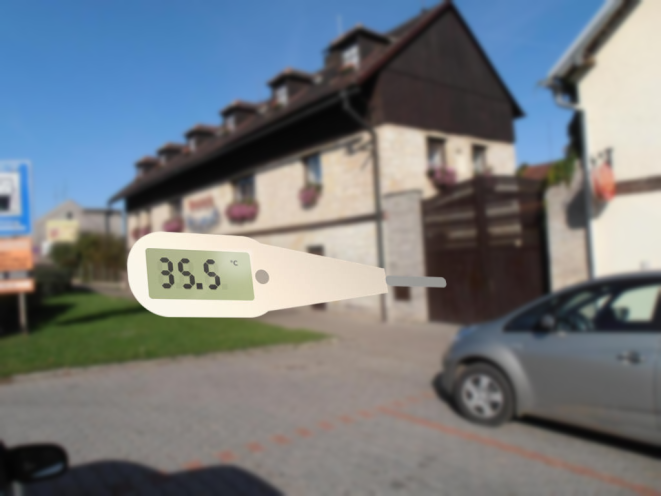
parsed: °C 35.5
